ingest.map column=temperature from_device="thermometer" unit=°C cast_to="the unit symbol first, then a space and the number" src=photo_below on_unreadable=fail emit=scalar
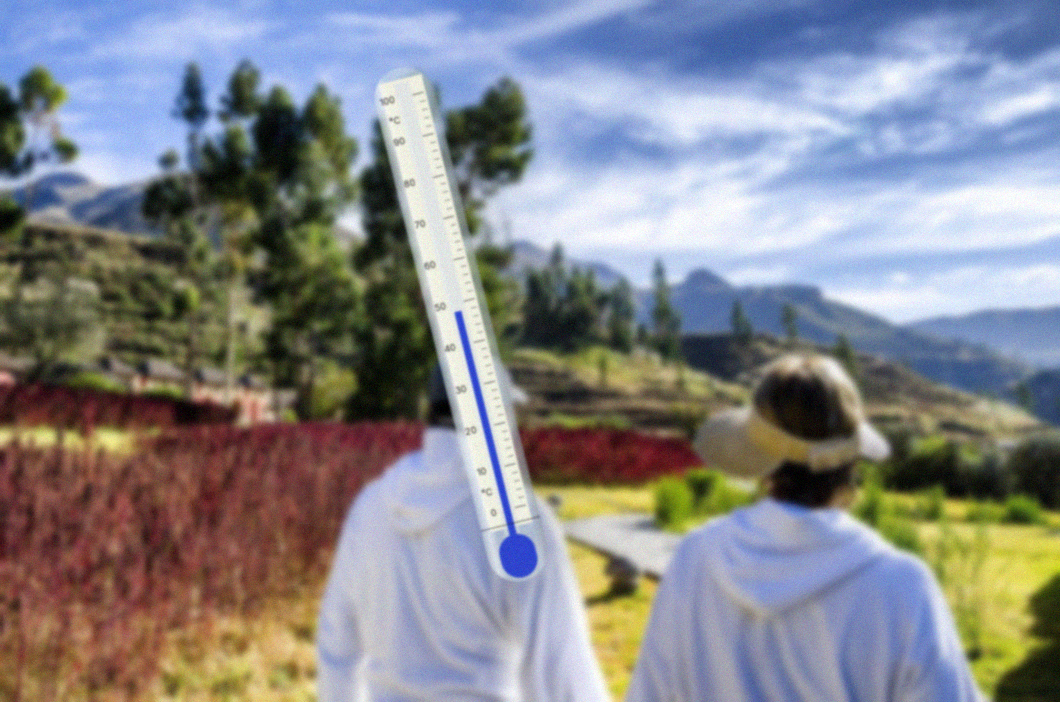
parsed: °C 48
